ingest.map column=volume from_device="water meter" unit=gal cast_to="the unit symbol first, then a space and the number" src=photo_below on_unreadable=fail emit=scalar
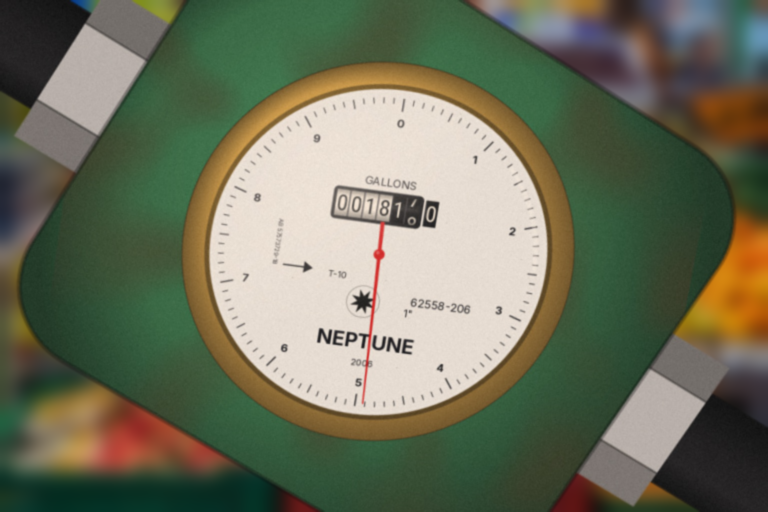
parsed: gal 18174.9
